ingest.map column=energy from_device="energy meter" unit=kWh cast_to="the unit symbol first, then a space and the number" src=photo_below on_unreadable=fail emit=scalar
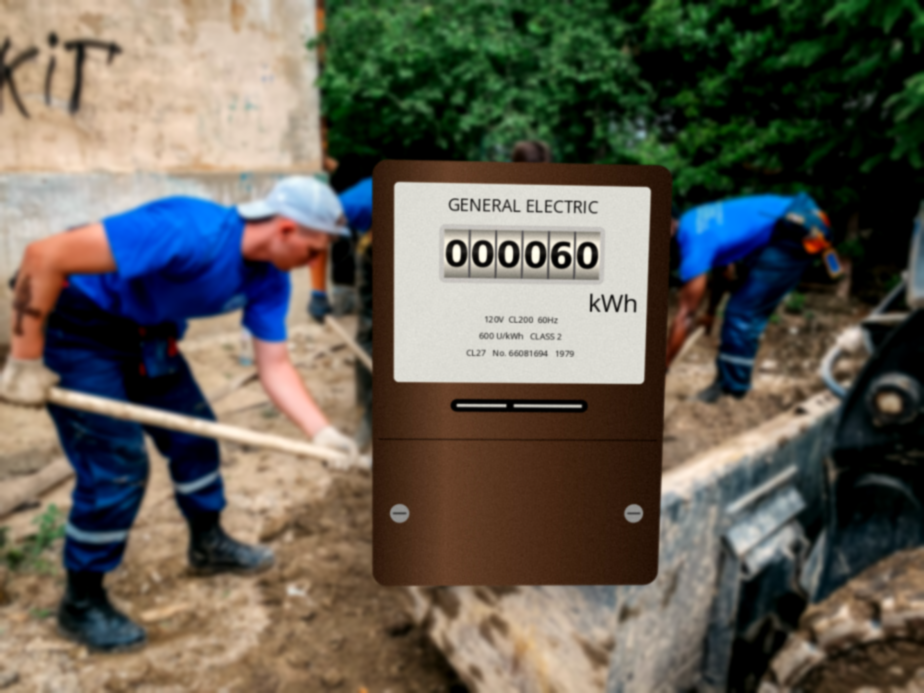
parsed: kWh 60
